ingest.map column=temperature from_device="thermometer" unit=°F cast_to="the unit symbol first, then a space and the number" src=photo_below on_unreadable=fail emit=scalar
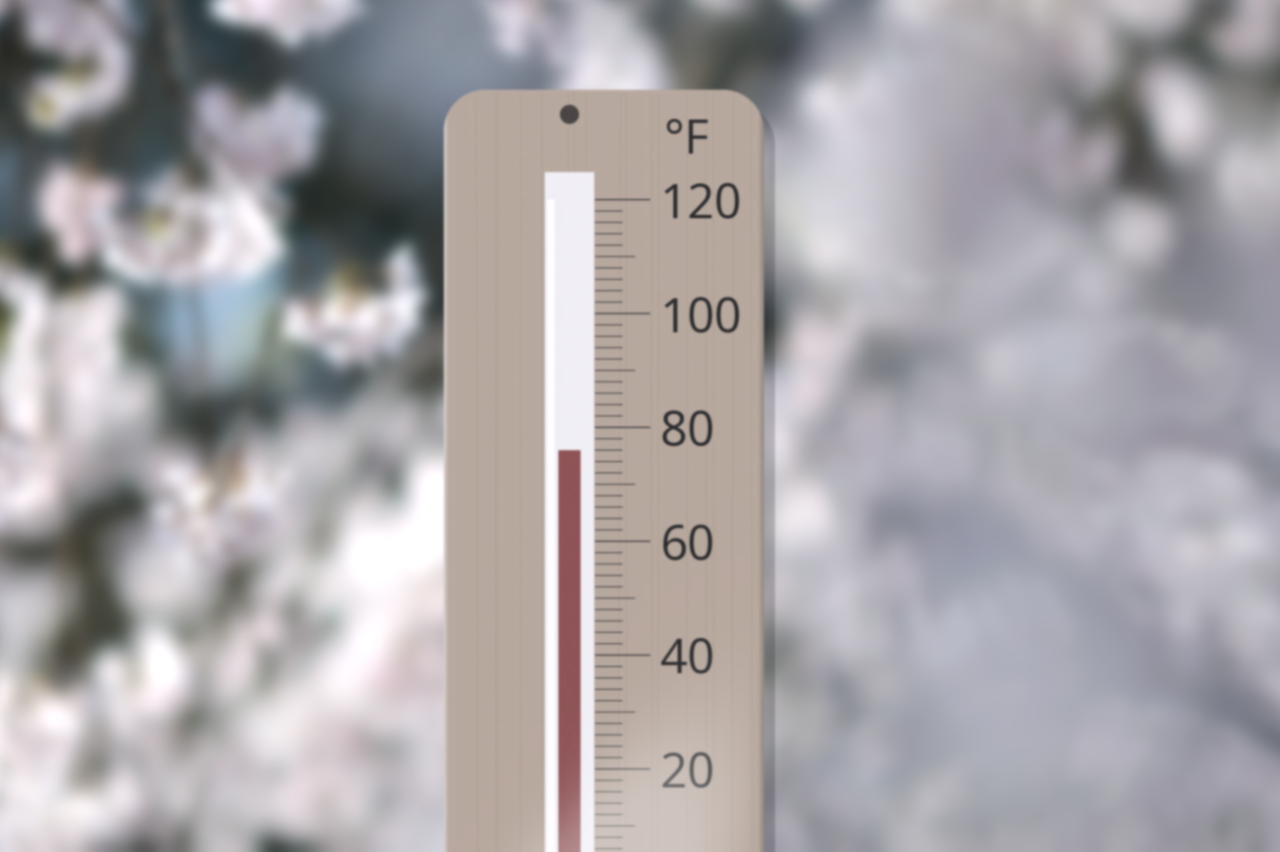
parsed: °F 76
